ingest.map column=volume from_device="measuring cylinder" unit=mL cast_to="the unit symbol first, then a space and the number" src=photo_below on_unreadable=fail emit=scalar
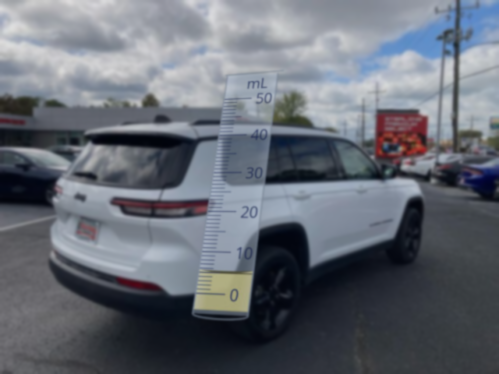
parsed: mL 5
